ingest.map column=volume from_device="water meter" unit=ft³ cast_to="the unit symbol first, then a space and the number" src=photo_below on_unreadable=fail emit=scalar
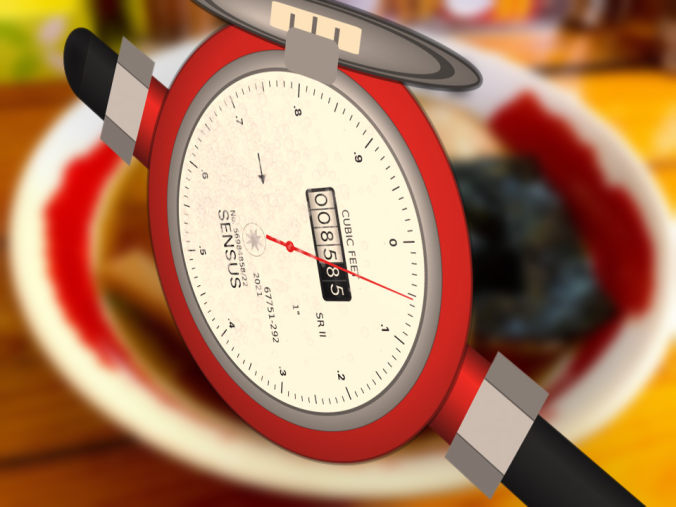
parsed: ft³ 8585.05
